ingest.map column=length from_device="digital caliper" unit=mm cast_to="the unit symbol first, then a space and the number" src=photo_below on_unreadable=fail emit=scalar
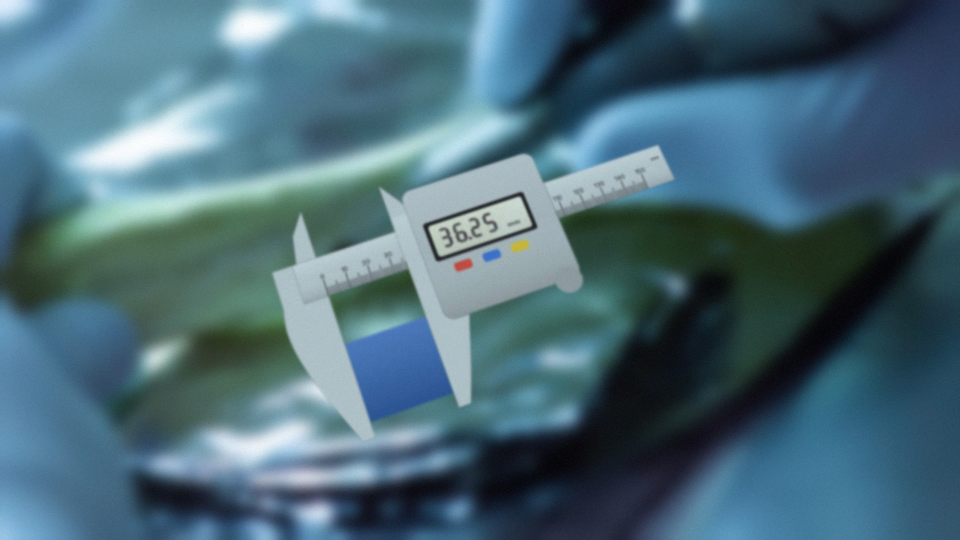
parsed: mm 36.25
